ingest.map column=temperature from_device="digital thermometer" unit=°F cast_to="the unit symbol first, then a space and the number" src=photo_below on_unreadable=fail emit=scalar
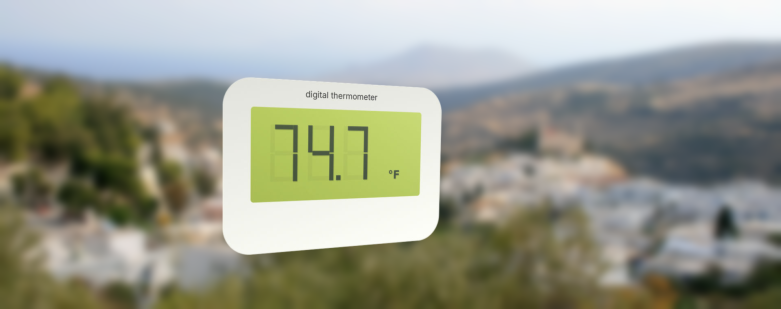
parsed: °F 74.7
